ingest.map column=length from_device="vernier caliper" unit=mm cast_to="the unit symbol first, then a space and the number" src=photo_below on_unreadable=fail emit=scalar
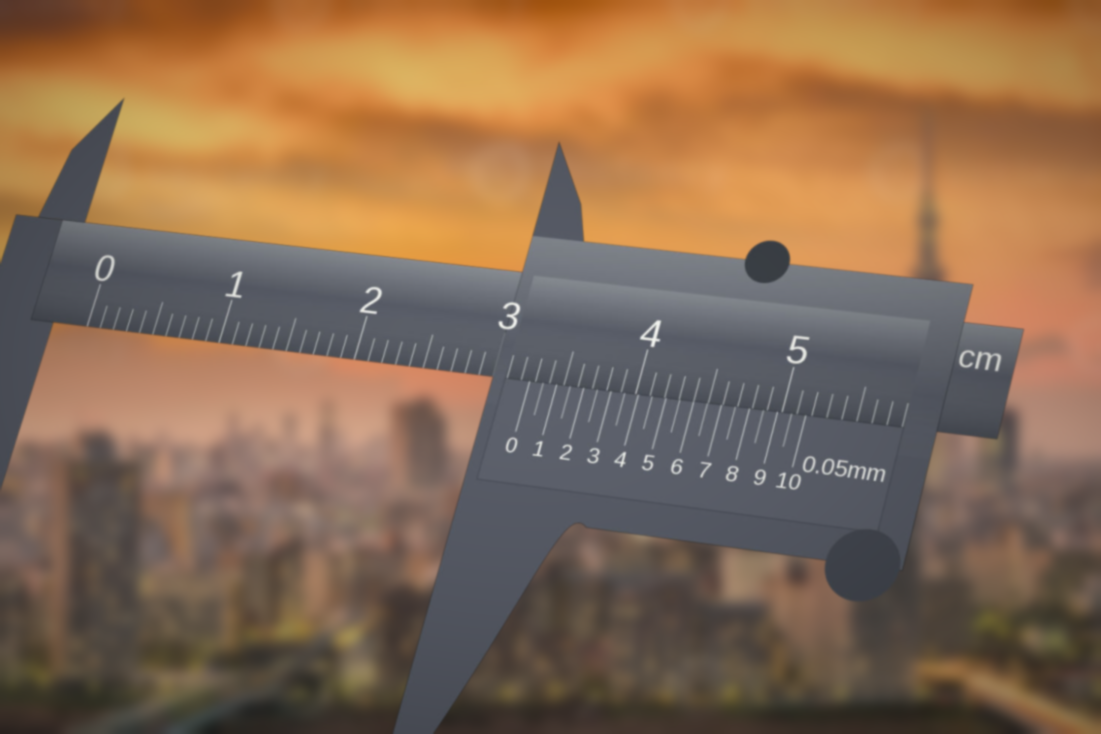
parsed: mm 32.6
